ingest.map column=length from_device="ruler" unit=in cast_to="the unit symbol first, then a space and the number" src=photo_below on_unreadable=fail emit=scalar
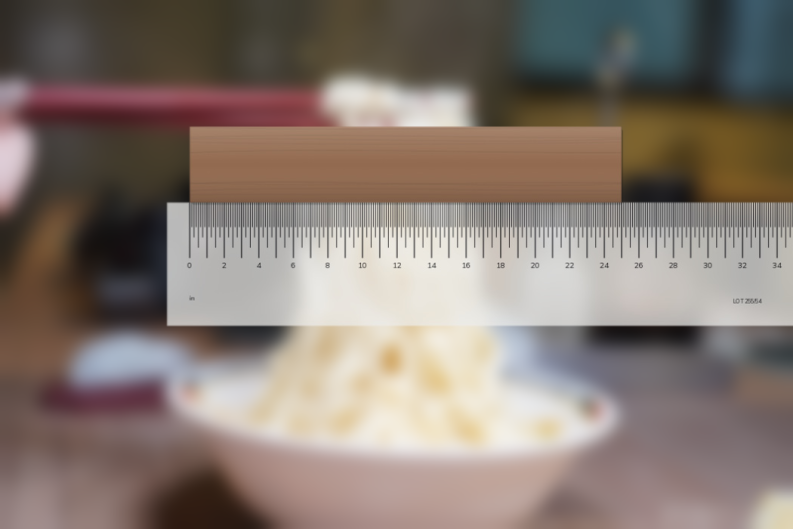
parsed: in 25
